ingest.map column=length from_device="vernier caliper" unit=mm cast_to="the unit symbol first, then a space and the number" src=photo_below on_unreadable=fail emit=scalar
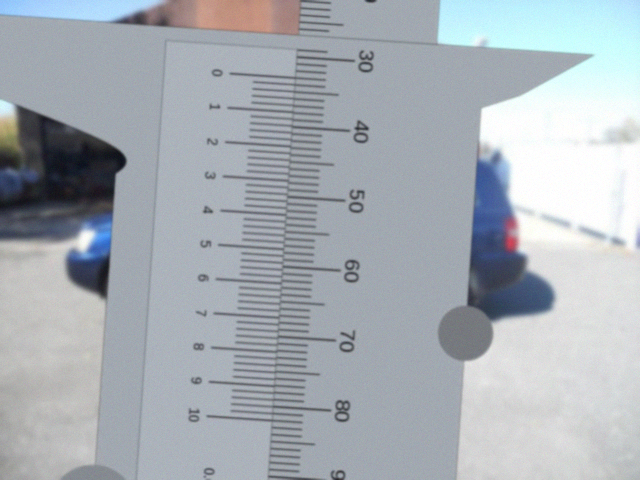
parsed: mm 33.0
